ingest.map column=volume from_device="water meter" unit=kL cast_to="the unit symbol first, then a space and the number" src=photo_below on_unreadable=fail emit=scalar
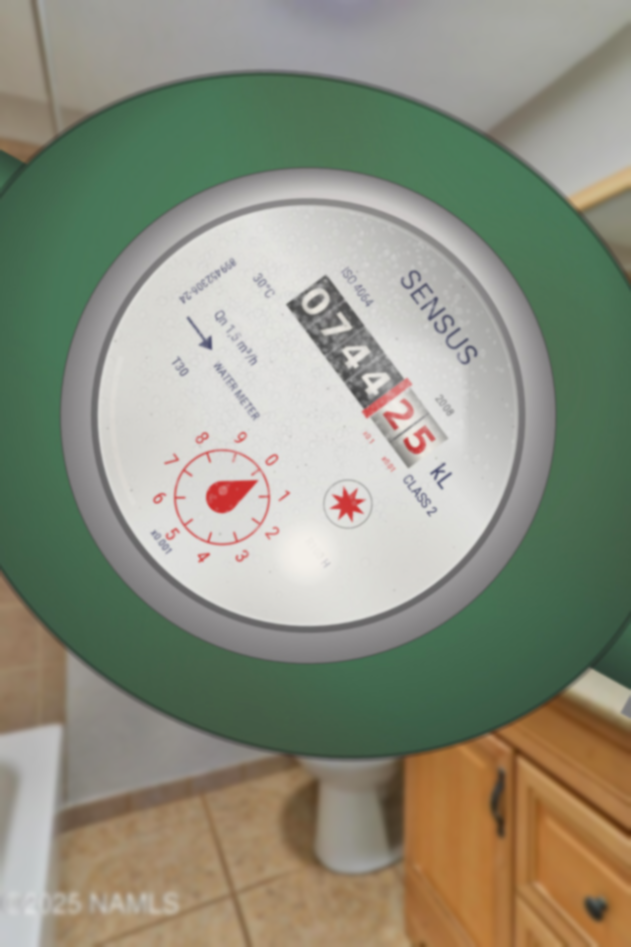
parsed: kL 744.250
